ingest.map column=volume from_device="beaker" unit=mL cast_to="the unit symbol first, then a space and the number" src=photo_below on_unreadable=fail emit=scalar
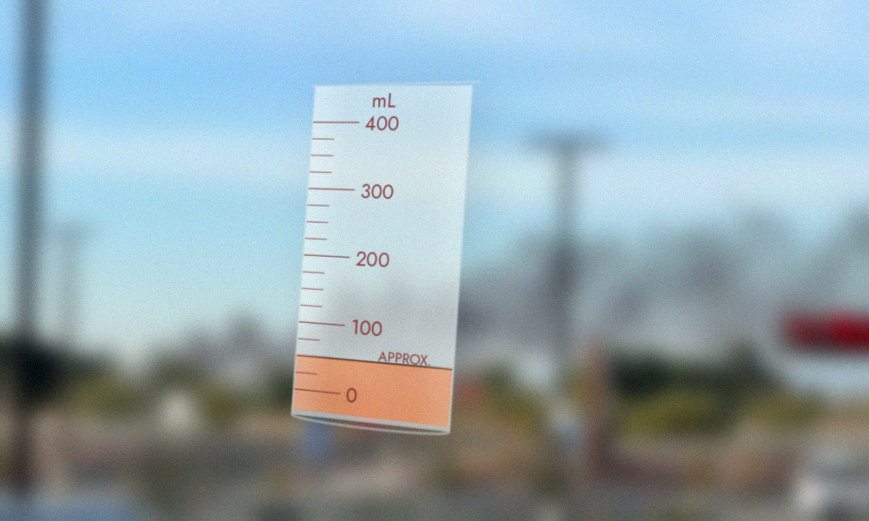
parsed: mL 50
